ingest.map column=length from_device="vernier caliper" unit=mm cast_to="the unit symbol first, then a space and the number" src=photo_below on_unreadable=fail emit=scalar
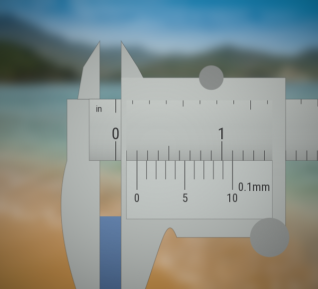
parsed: mm 2.0
